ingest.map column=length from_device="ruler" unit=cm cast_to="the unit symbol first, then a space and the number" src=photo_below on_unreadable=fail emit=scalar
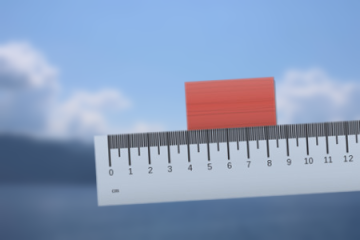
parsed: cm 4.5
